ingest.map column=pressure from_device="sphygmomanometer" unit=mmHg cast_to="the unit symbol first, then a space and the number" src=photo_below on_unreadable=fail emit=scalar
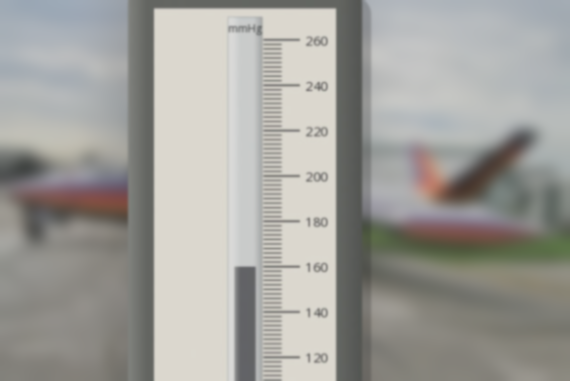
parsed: mmHg 160
